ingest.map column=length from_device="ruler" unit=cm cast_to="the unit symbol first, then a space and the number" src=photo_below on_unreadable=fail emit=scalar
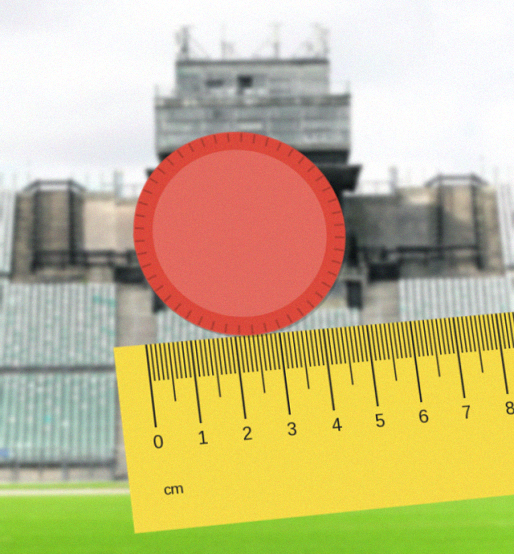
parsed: cm 4.8
